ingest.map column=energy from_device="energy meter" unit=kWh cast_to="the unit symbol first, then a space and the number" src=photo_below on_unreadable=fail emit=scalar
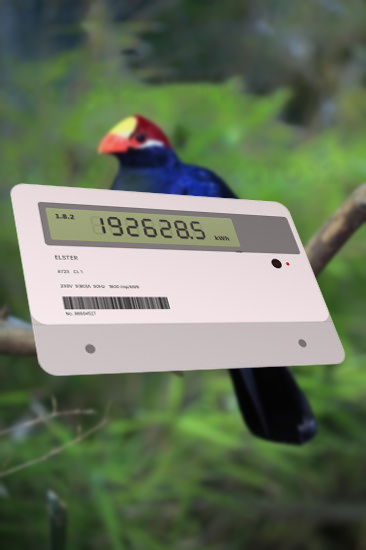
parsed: kWh 192628.5
